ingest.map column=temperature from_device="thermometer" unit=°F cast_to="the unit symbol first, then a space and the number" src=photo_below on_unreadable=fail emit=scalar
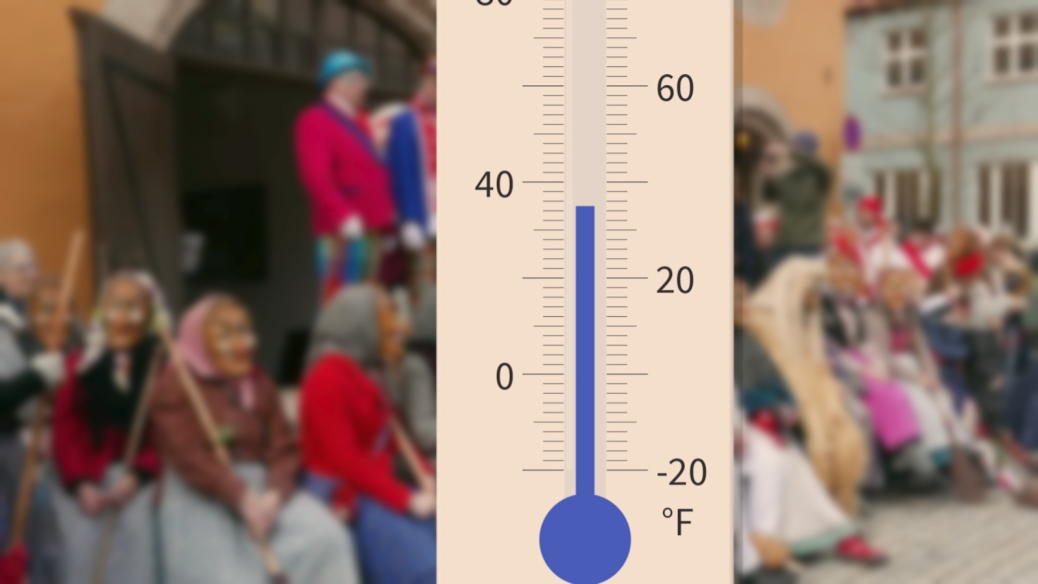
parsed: °F 35
